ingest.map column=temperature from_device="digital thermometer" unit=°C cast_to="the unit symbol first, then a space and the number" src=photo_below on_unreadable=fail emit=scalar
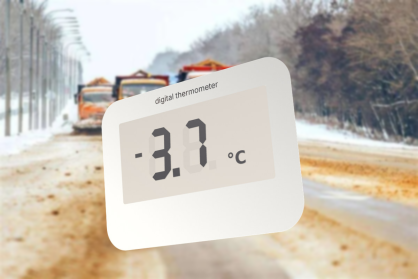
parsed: °C -3.7
